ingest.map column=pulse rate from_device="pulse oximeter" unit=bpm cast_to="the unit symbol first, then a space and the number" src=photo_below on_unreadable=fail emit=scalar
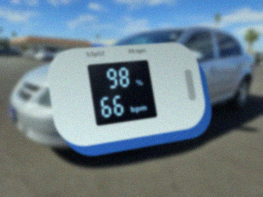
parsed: bpm 66
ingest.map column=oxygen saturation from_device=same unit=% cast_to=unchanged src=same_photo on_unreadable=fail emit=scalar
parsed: % 98
